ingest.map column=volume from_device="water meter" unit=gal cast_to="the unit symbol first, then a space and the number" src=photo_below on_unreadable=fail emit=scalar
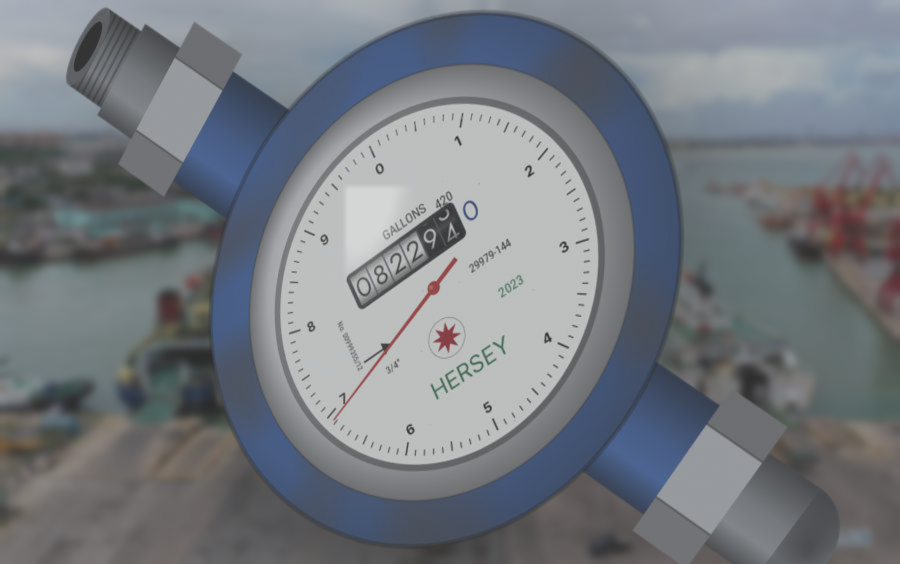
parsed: gal 822936.9
